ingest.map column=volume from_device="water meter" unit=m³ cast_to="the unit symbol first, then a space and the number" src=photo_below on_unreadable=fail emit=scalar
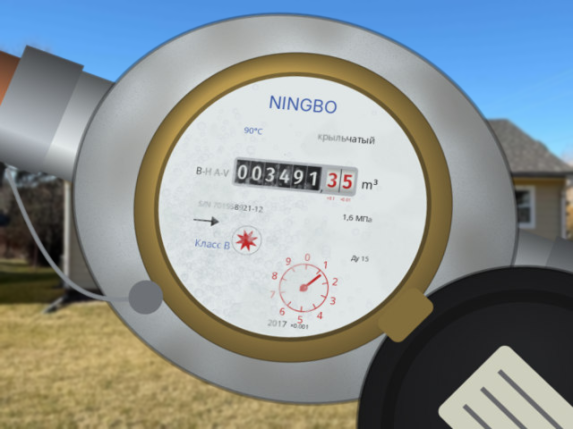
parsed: m³ 3491.351
